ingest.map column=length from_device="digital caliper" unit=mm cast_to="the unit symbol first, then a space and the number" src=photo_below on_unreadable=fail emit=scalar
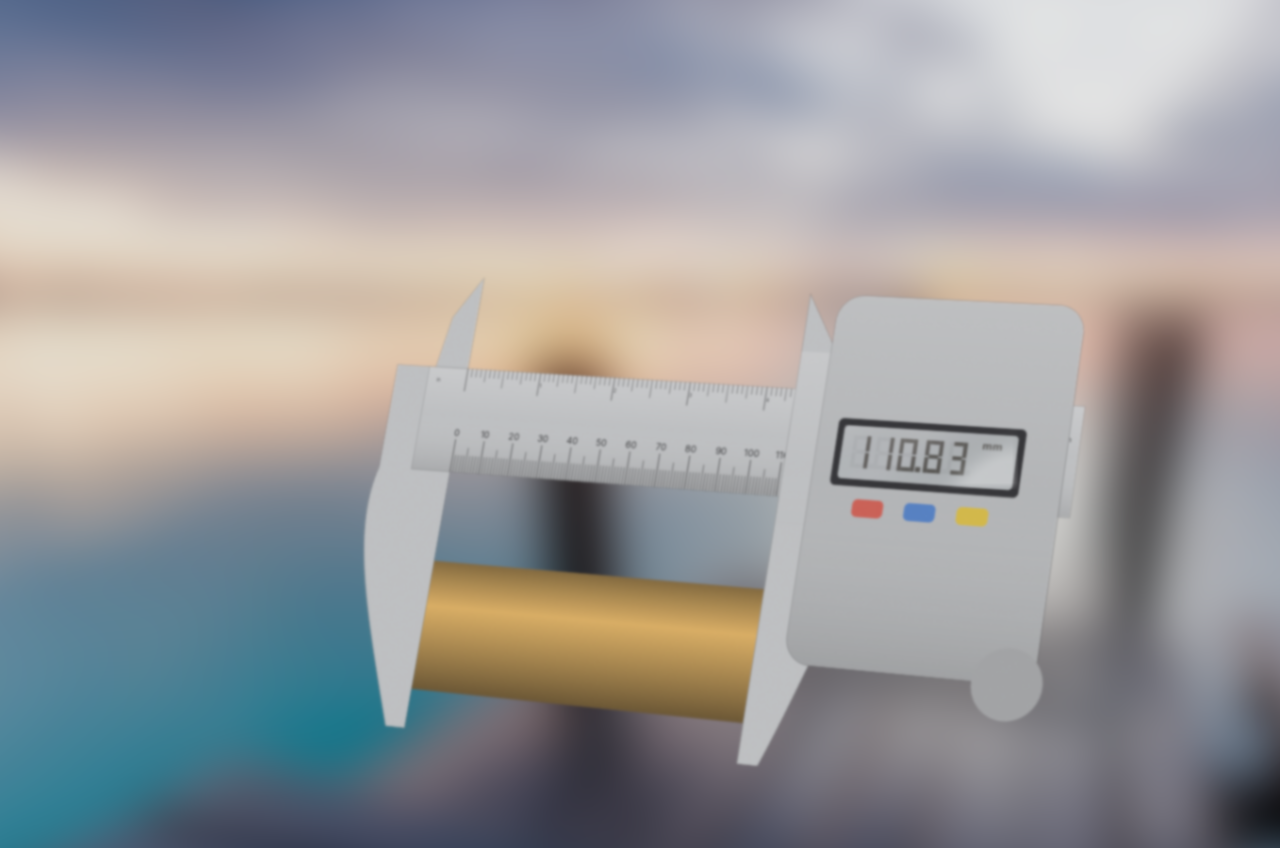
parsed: mm 110.83
